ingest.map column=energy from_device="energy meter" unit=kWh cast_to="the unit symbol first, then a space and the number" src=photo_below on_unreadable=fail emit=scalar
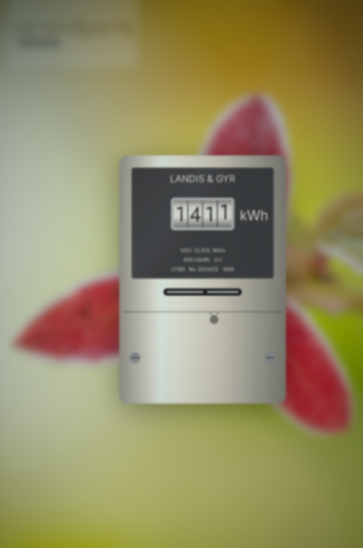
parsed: kWh 1411
